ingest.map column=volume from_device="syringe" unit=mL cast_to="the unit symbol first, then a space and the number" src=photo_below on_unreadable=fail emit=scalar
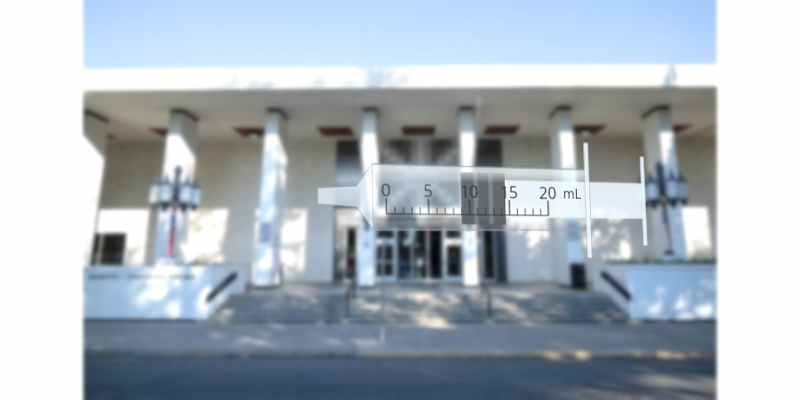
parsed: mL 9
